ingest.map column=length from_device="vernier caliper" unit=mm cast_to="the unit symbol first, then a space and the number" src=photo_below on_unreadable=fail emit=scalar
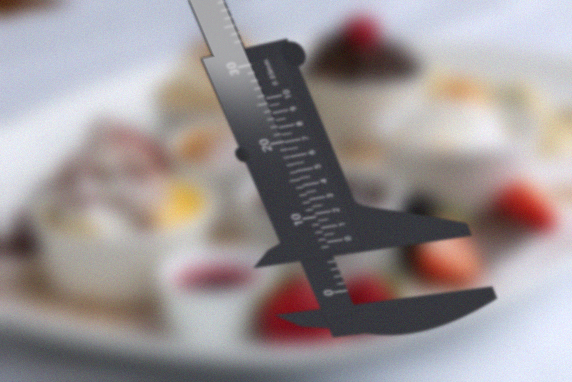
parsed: mm 6.6
